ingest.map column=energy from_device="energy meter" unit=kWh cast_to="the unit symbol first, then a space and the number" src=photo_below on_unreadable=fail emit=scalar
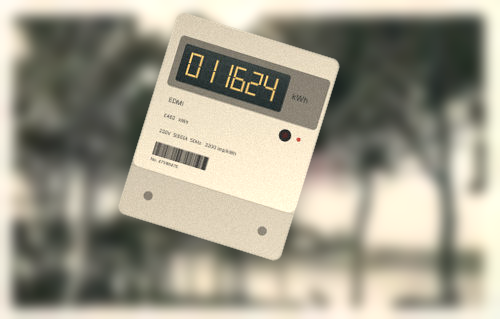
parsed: kWh 11624
